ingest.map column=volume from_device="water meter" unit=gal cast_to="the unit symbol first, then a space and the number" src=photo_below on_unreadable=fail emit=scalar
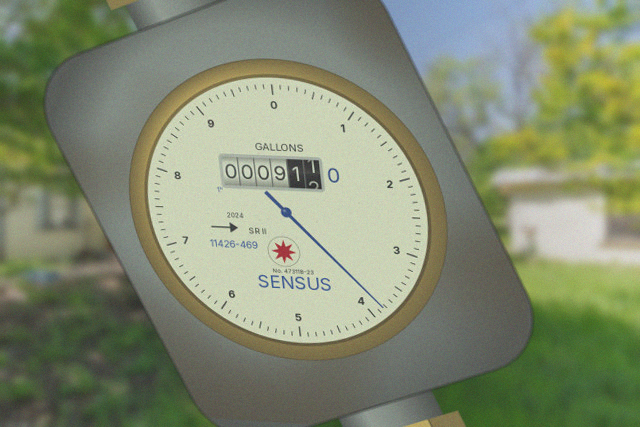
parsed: gal 9113.8
